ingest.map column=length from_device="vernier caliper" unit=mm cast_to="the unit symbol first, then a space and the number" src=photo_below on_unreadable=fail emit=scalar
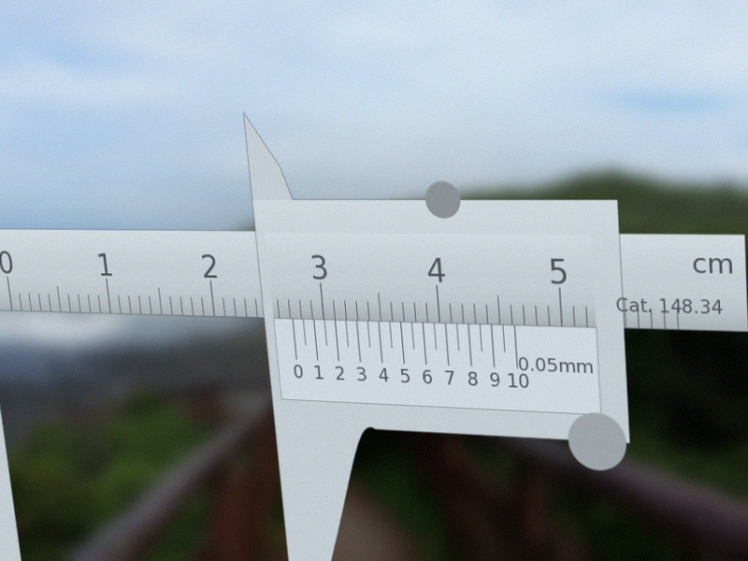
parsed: mm 27.2
